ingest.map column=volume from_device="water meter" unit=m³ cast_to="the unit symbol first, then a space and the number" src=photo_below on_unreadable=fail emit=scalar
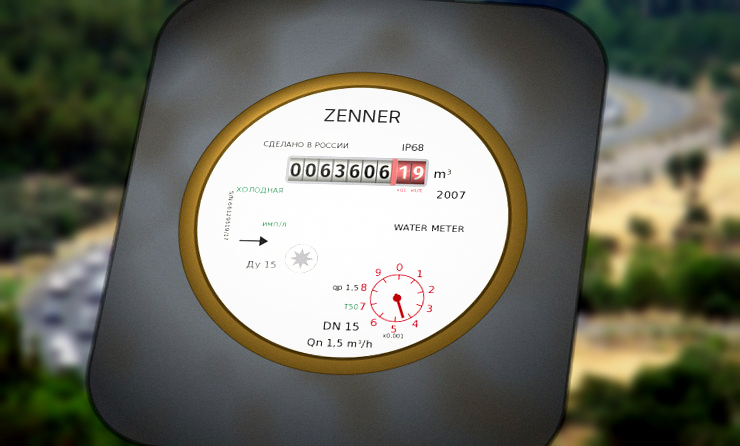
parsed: m³ 63606.194
